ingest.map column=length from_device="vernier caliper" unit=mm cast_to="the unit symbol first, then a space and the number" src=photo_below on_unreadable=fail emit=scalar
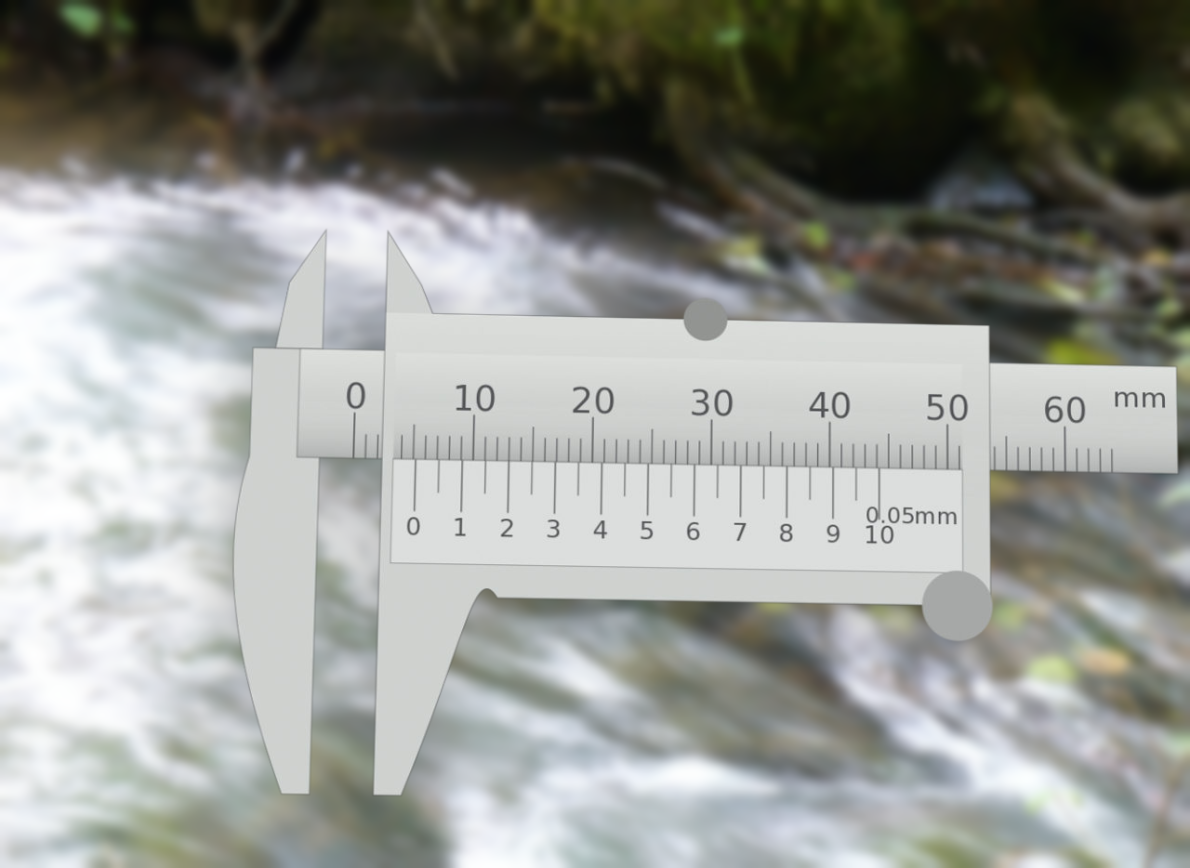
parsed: mm 5.2
